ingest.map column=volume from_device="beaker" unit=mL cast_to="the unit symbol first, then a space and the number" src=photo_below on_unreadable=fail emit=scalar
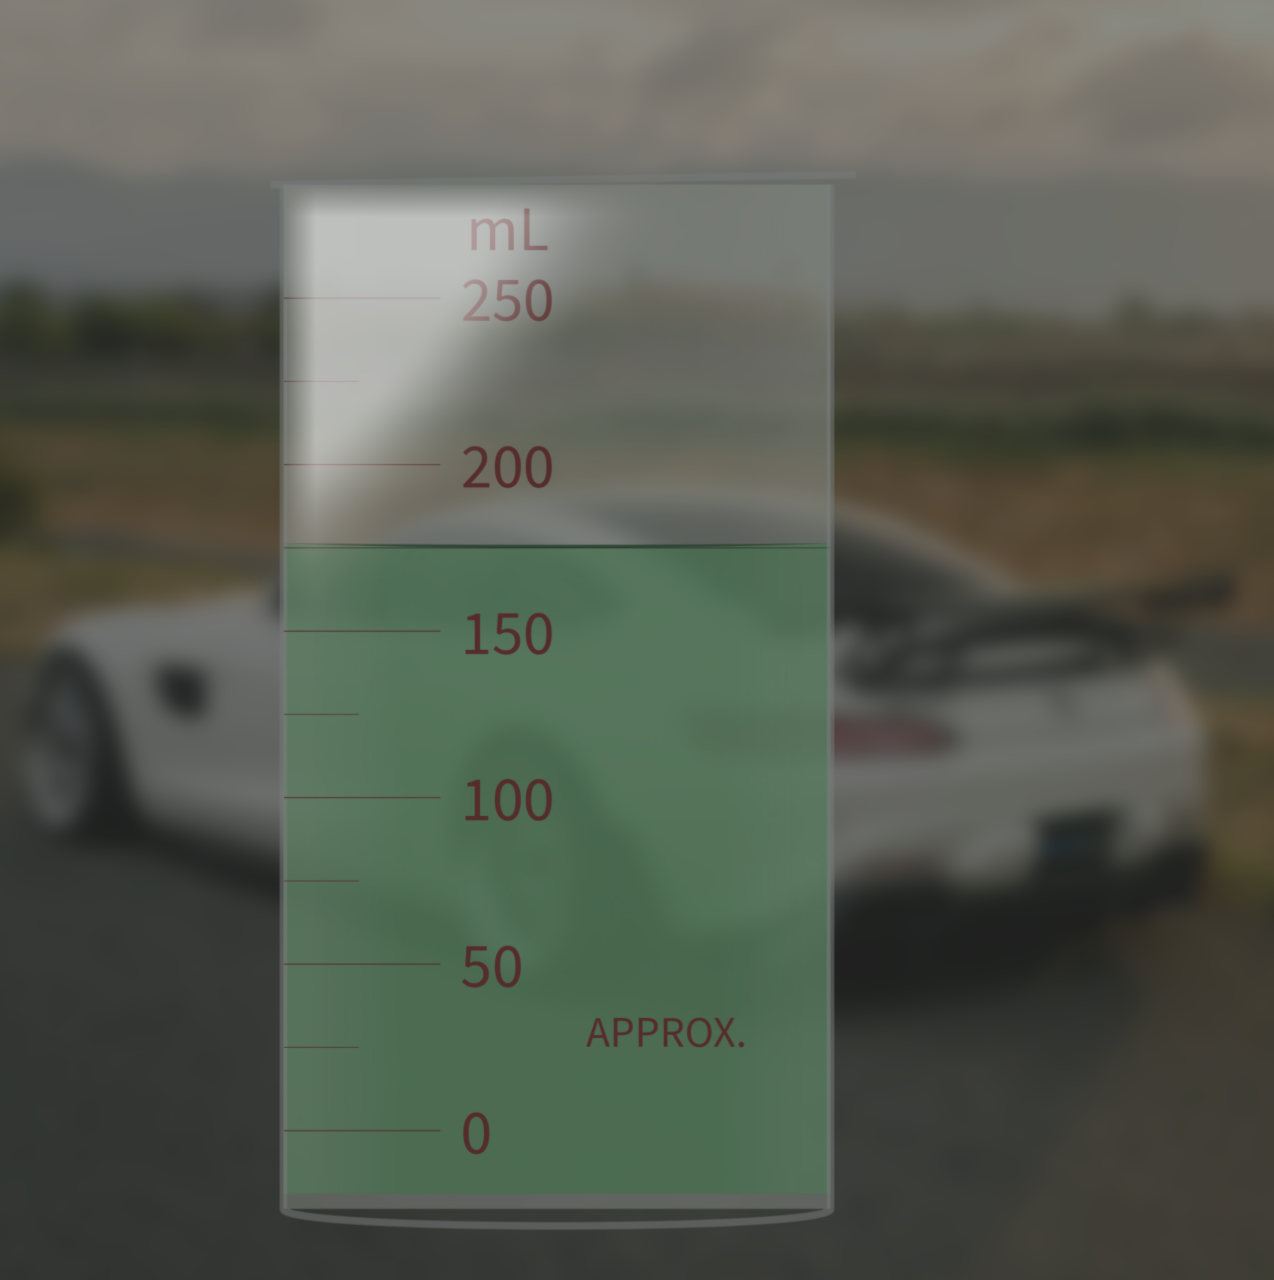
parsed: mL 175
